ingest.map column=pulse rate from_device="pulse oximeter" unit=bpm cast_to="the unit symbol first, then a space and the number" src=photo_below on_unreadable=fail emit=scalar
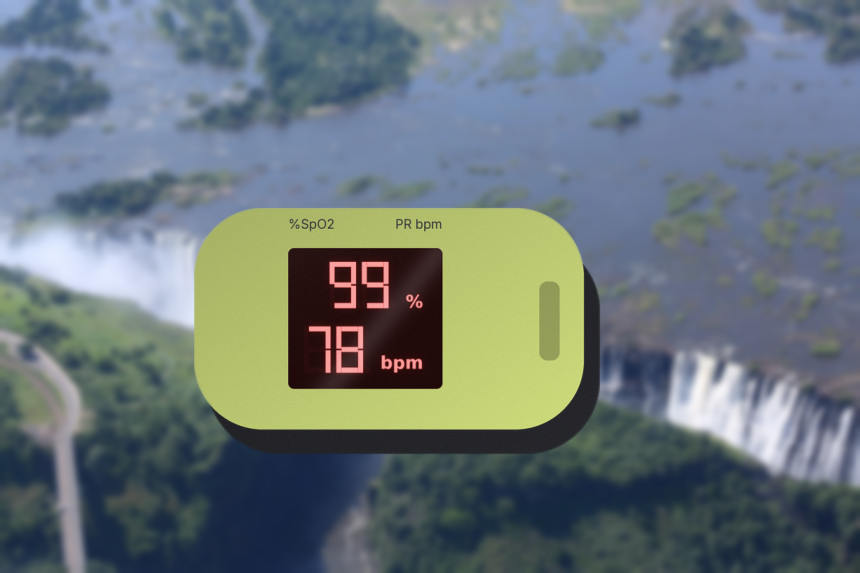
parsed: bpm 78
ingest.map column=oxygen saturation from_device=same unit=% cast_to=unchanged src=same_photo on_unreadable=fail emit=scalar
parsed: % 99
